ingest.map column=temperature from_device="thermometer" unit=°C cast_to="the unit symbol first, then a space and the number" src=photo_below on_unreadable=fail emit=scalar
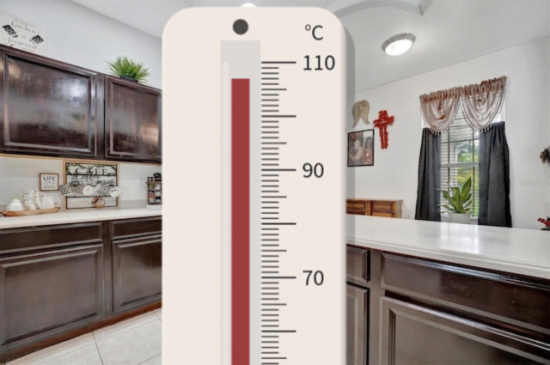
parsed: °C 107
